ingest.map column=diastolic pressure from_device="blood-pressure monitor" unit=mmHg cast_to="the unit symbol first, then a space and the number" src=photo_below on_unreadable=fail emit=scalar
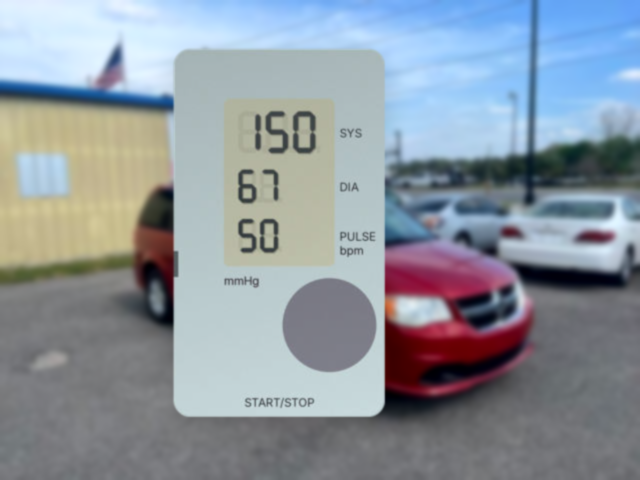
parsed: mmHg 67
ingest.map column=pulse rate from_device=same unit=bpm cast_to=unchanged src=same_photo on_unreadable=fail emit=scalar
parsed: bpm 50
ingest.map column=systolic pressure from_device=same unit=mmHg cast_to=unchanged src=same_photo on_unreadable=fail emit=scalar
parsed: mmHg 150
